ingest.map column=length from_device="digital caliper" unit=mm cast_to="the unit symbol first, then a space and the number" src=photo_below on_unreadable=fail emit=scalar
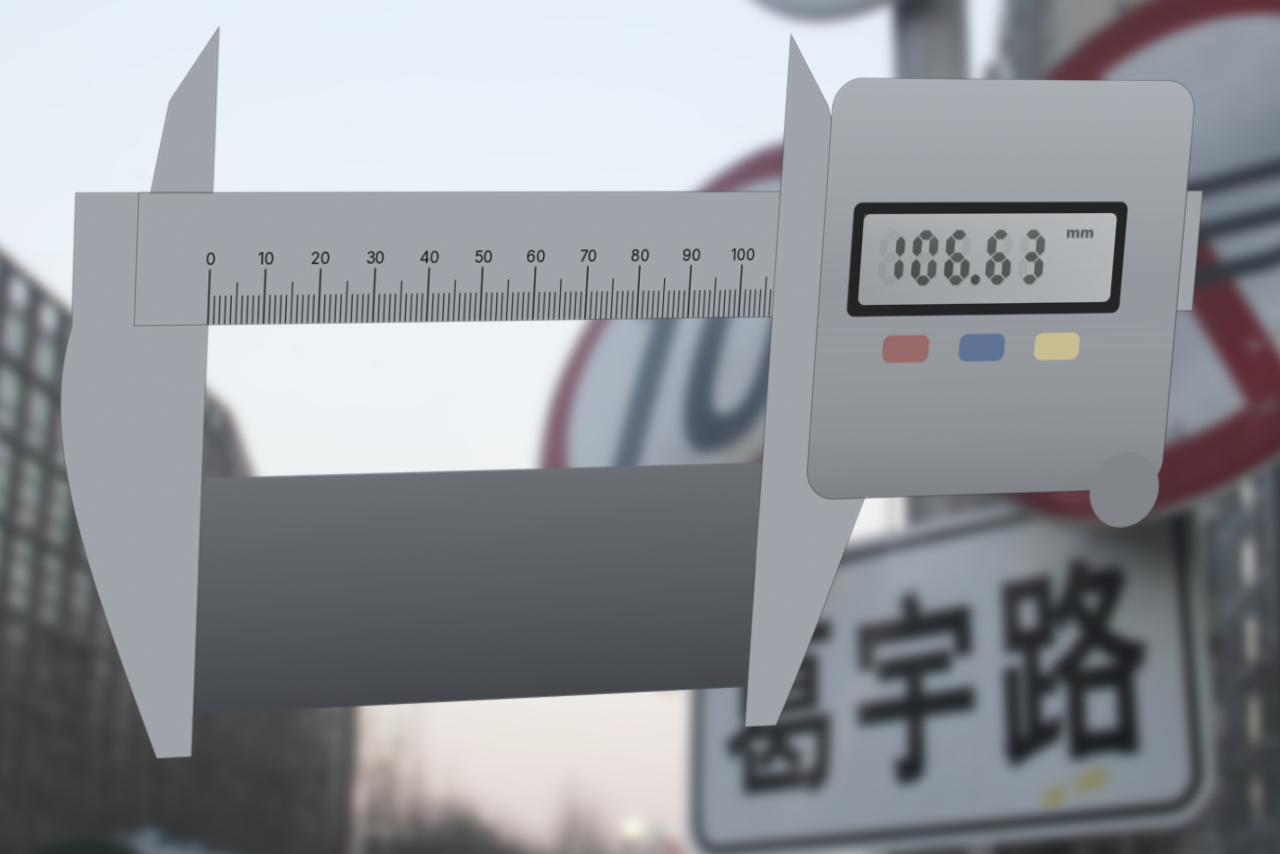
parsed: mm 106.63
